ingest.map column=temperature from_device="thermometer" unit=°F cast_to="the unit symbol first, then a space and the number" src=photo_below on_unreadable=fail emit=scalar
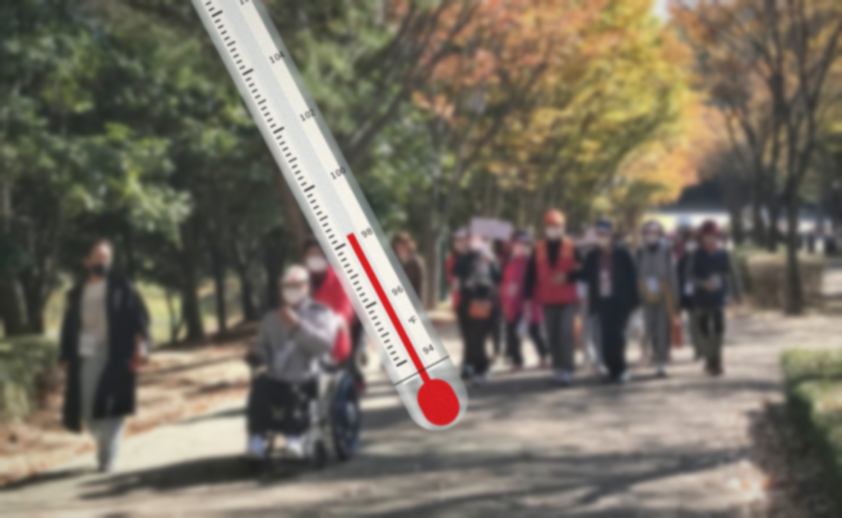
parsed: °F 98.2
